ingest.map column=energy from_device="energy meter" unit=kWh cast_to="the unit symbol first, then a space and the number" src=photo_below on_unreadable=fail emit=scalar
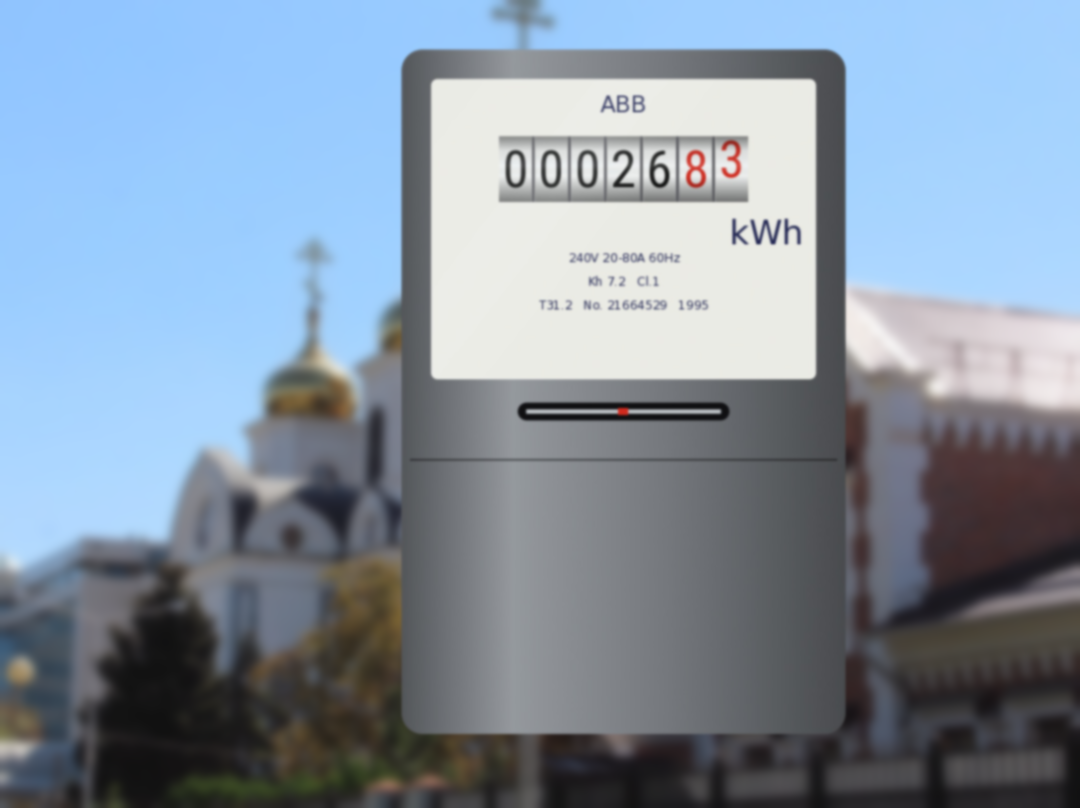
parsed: kWh 26.83
